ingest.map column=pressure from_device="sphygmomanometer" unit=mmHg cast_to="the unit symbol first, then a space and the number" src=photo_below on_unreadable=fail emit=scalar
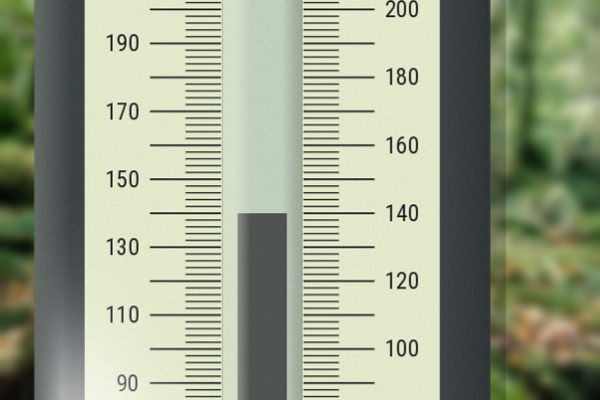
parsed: mmHg 140
